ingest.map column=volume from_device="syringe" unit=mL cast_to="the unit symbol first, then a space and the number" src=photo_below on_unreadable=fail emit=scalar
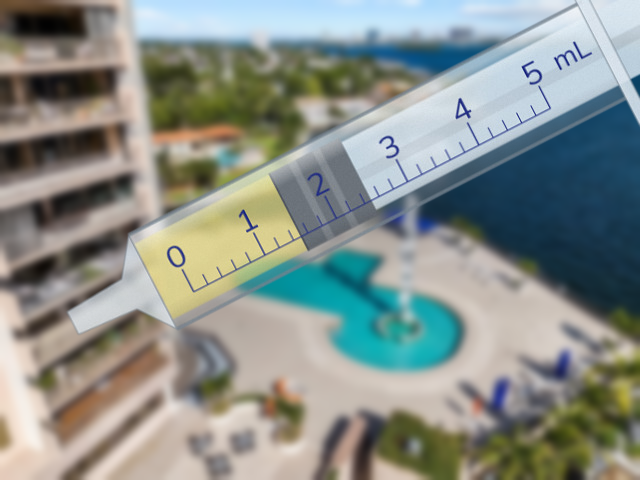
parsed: mL 1.5
